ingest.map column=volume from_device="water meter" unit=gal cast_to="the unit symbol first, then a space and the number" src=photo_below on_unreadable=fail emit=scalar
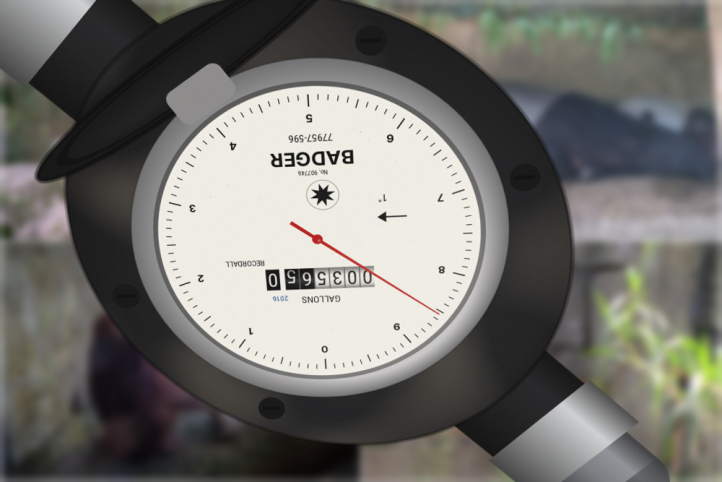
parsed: gal 35648.5
